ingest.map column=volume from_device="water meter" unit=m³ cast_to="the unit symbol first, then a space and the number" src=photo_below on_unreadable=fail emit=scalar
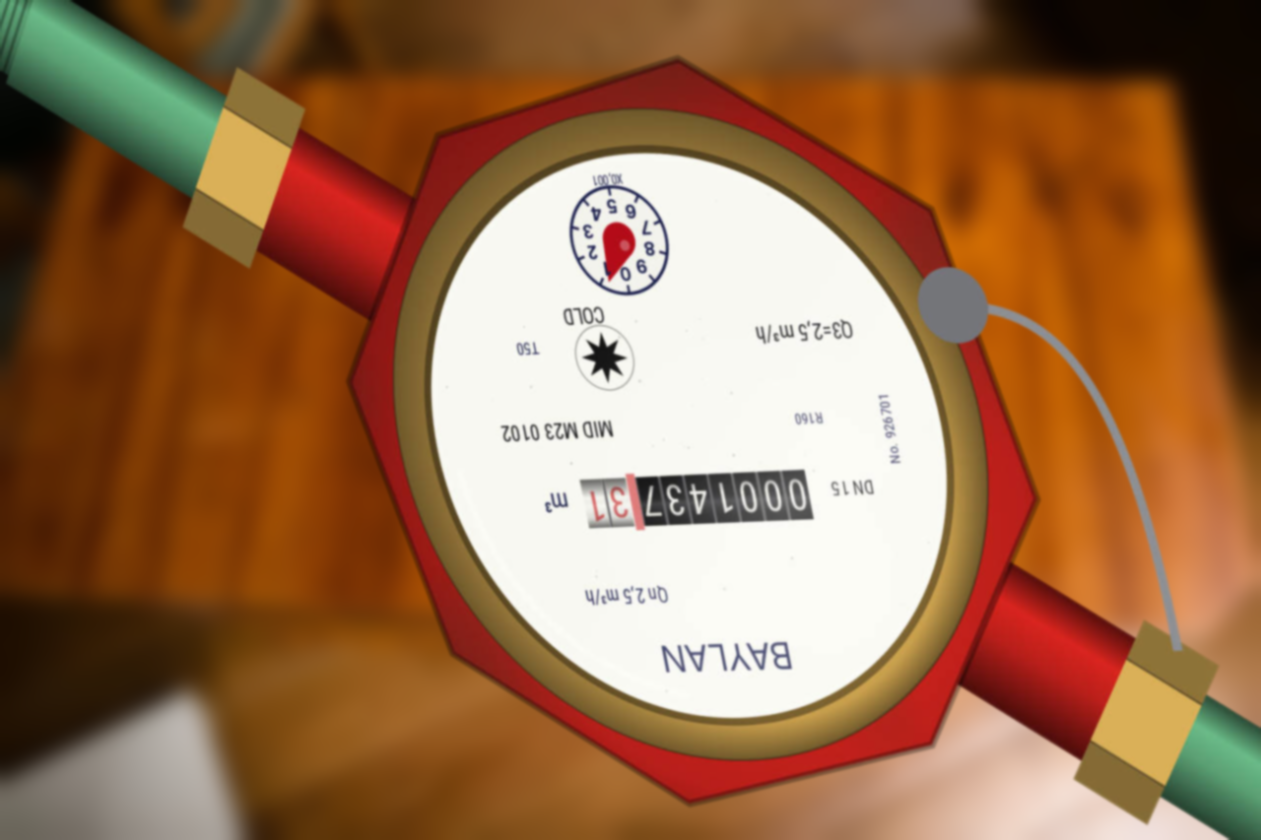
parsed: m³ 1437.310
